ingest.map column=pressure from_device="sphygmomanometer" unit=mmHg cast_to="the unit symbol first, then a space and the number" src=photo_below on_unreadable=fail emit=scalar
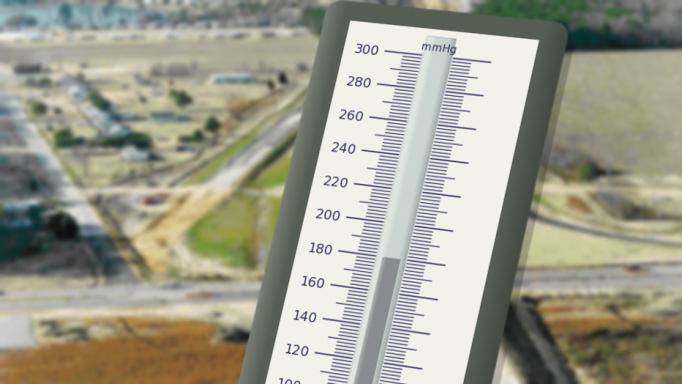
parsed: mmHg 180
